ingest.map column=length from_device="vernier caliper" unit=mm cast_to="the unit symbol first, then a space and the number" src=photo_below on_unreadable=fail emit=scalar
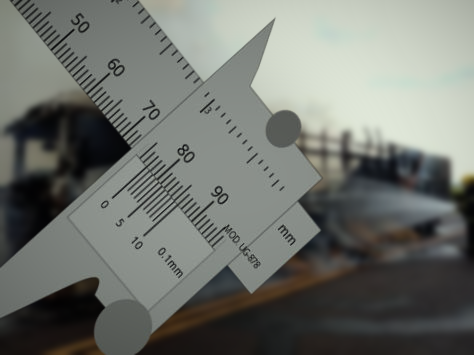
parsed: mm 77.0
